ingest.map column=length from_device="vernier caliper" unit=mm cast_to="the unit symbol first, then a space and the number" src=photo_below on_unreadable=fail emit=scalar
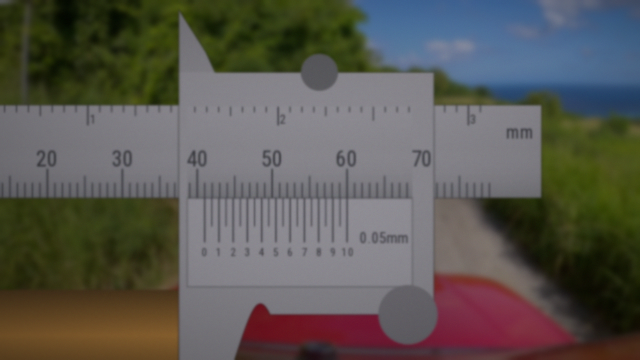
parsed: mm 41.0
